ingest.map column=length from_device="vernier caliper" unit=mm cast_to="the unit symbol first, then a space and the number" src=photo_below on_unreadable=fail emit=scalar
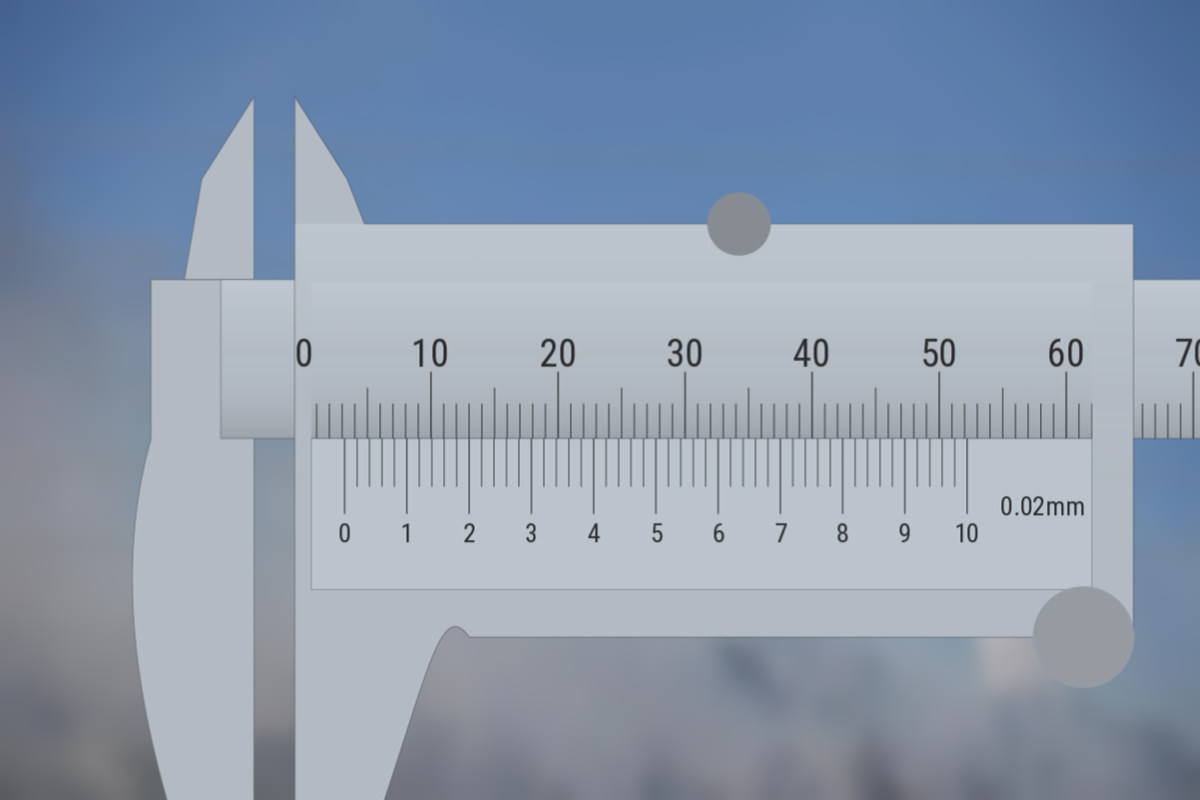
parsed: mm 3.2
